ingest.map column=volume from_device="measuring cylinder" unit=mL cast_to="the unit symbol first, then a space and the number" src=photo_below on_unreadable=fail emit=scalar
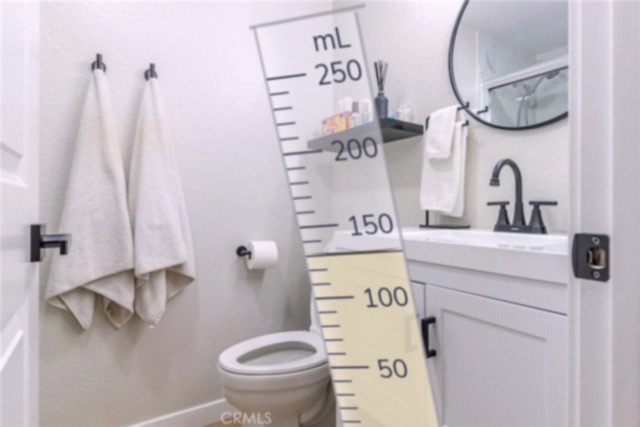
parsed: mL 130
